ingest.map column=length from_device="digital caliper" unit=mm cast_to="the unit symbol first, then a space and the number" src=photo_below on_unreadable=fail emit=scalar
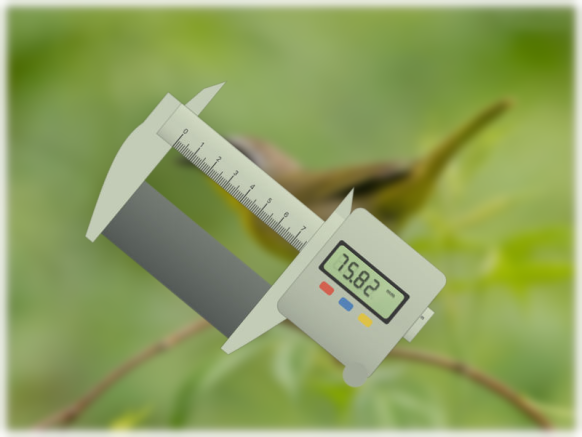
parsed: mm 75.82
